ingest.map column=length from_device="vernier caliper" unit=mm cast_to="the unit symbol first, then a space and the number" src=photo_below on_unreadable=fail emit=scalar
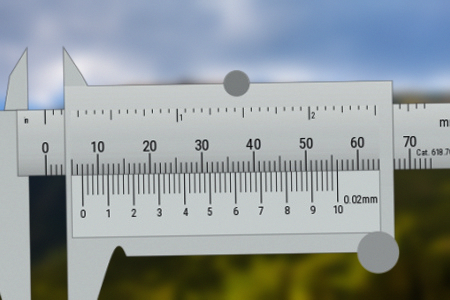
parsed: mm 7.0
